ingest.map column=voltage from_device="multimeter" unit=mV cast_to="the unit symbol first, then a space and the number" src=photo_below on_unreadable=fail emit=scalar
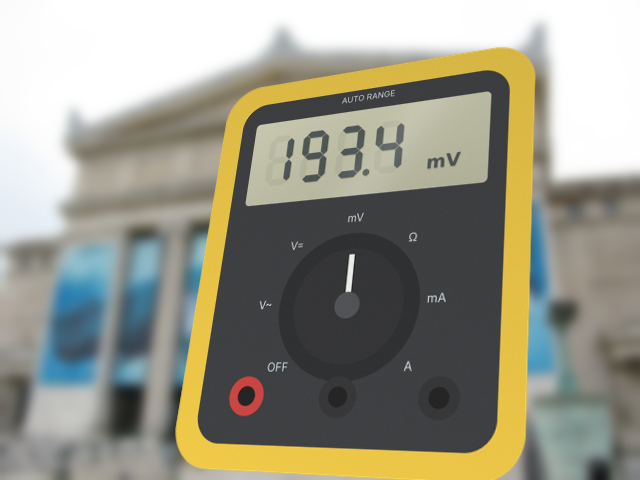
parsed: mV 193.4
